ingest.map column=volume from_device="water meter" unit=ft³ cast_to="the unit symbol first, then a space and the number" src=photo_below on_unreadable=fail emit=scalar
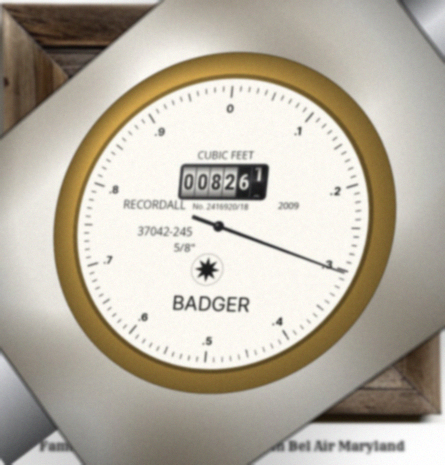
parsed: ft³ 8261.30
